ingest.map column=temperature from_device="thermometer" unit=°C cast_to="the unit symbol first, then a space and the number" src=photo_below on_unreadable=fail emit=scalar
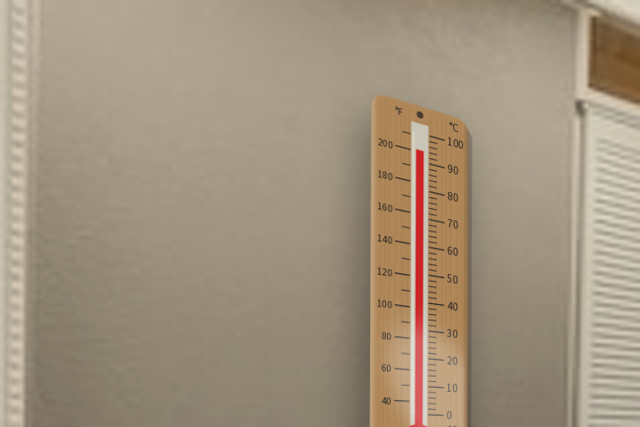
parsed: °C 94
